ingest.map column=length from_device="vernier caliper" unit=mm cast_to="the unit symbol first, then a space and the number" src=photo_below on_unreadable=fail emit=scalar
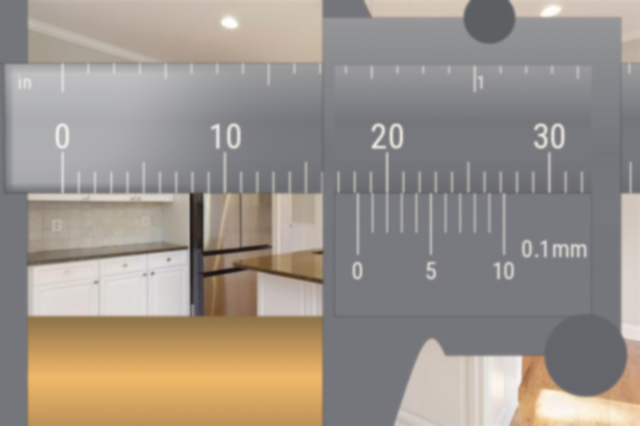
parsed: mm 18.2
